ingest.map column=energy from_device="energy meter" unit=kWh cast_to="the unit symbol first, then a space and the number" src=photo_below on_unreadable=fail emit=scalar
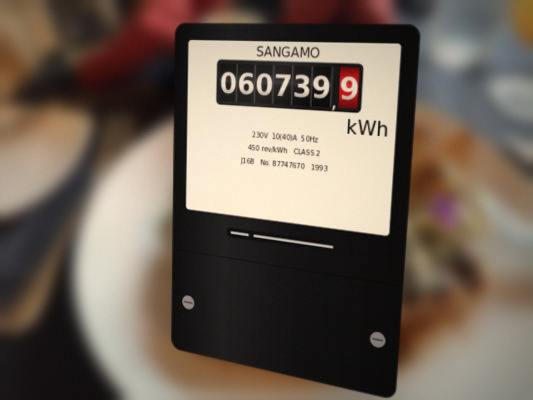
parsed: kWh 60739.9
